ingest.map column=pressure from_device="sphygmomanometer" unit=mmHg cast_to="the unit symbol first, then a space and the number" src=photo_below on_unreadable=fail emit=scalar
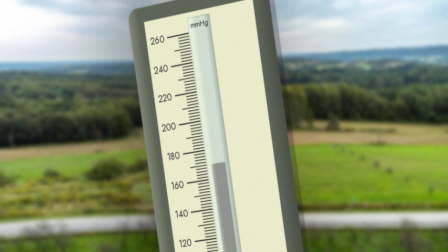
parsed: mmHg 170
